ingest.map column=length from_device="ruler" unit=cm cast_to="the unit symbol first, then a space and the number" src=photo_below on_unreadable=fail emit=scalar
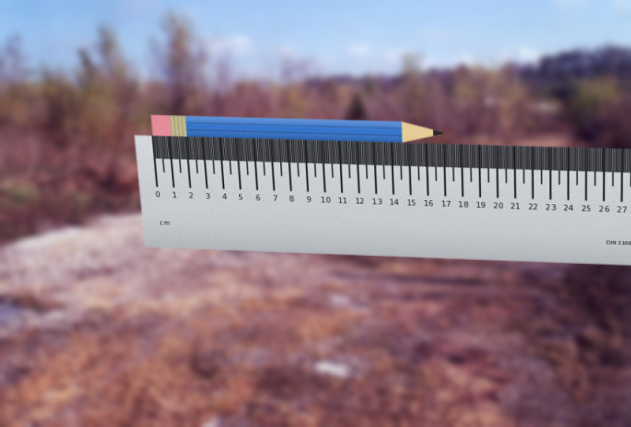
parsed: cm 17
